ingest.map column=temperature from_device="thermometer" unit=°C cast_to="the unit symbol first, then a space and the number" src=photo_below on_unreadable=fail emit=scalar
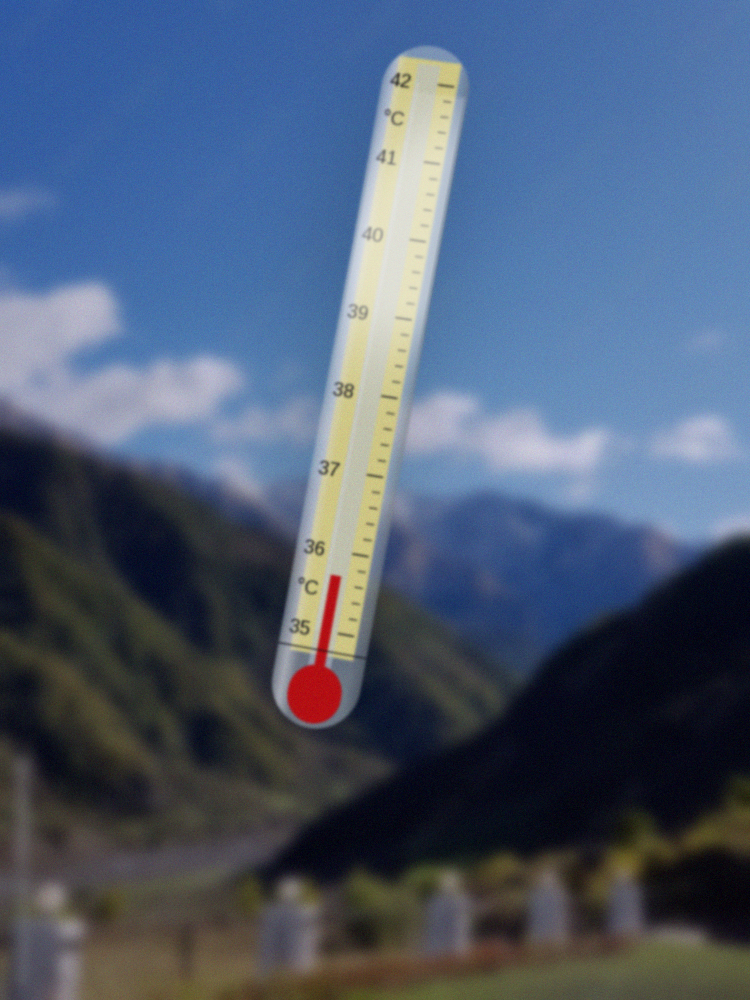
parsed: °C 35.7
